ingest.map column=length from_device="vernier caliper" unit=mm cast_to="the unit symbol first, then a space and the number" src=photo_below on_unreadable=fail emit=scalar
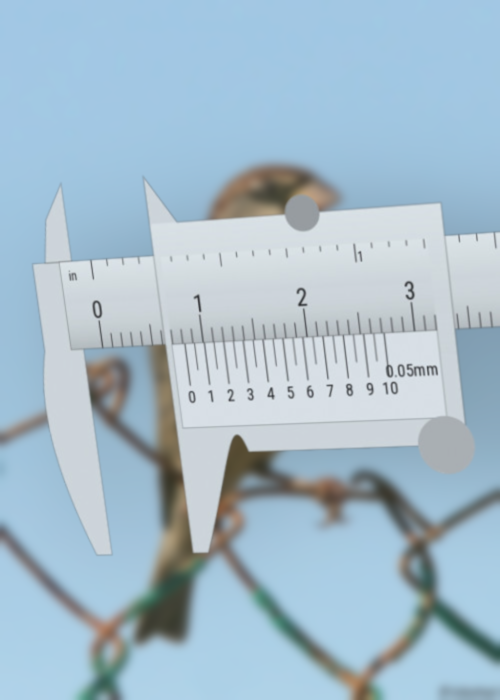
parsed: mm 8.2
